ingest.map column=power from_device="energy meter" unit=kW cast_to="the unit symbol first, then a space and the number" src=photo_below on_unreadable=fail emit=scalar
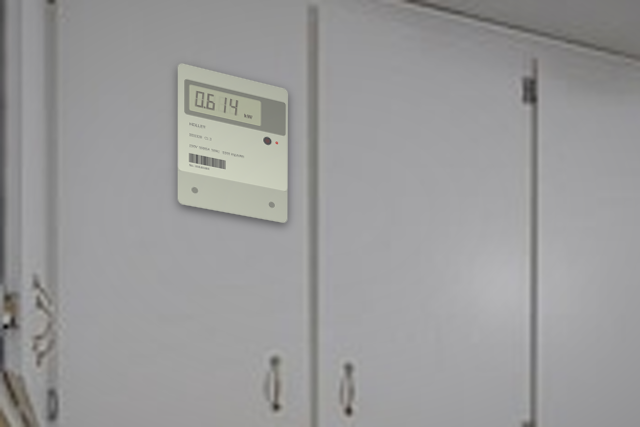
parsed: kW 0.614
